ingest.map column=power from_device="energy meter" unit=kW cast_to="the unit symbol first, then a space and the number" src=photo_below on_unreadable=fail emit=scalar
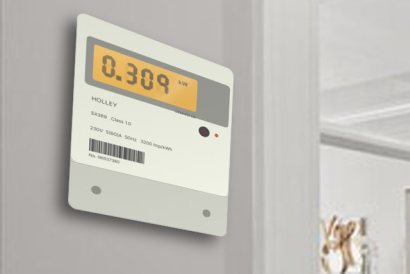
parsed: kW 0.309
